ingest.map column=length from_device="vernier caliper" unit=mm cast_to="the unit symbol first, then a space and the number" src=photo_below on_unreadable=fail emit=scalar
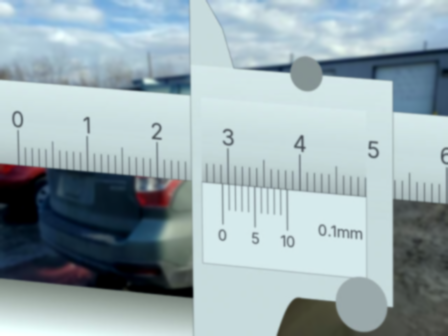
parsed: mm 29.2
